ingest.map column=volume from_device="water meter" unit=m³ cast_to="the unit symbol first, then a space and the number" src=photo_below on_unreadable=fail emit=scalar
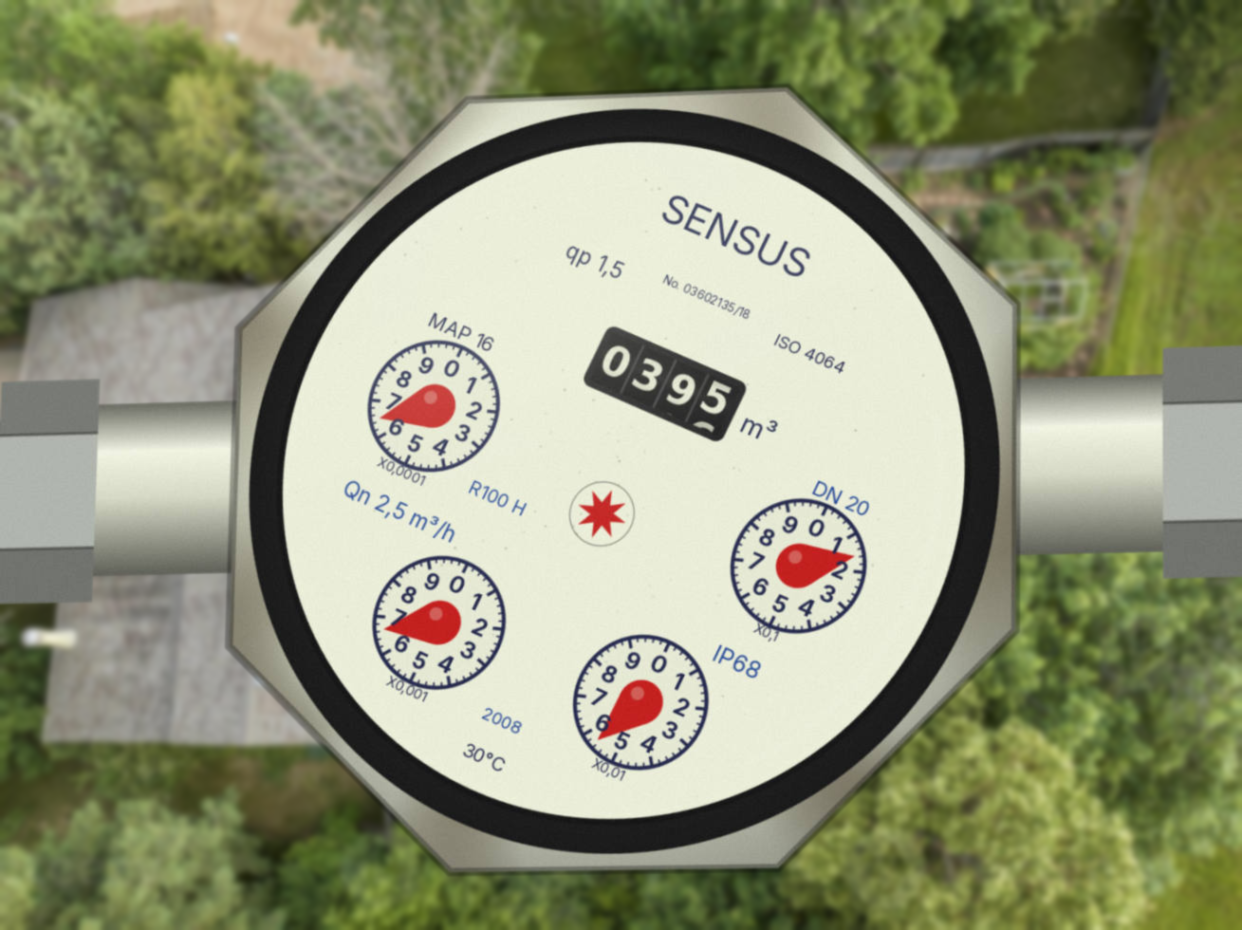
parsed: m³ 395.1566
